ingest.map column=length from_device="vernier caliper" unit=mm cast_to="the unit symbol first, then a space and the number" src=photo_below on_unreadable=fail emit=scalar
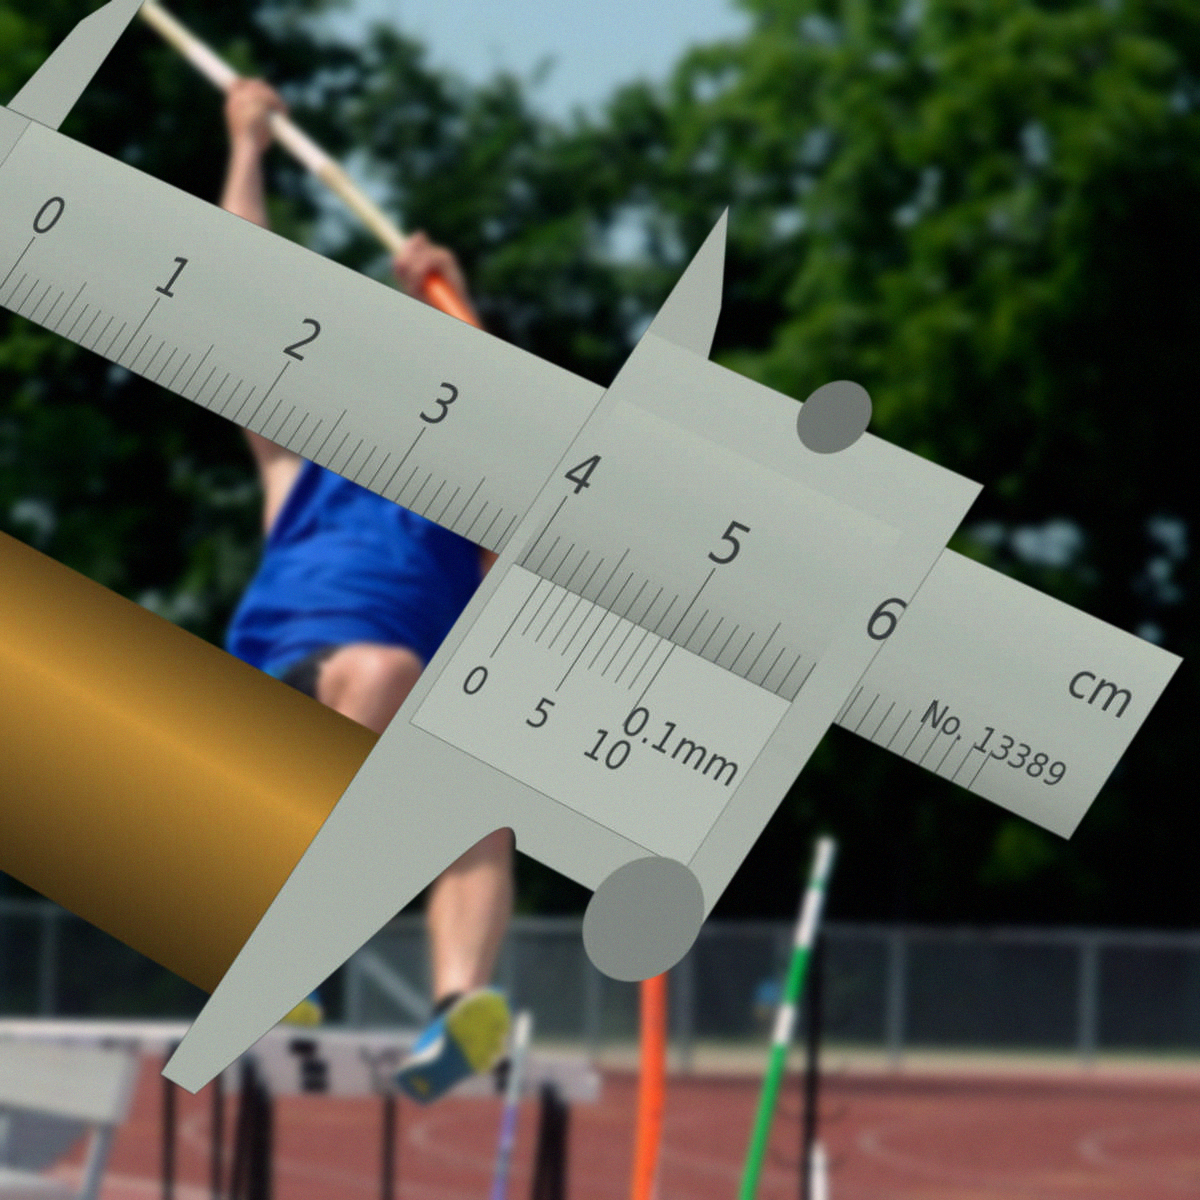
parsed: mm 41.5
